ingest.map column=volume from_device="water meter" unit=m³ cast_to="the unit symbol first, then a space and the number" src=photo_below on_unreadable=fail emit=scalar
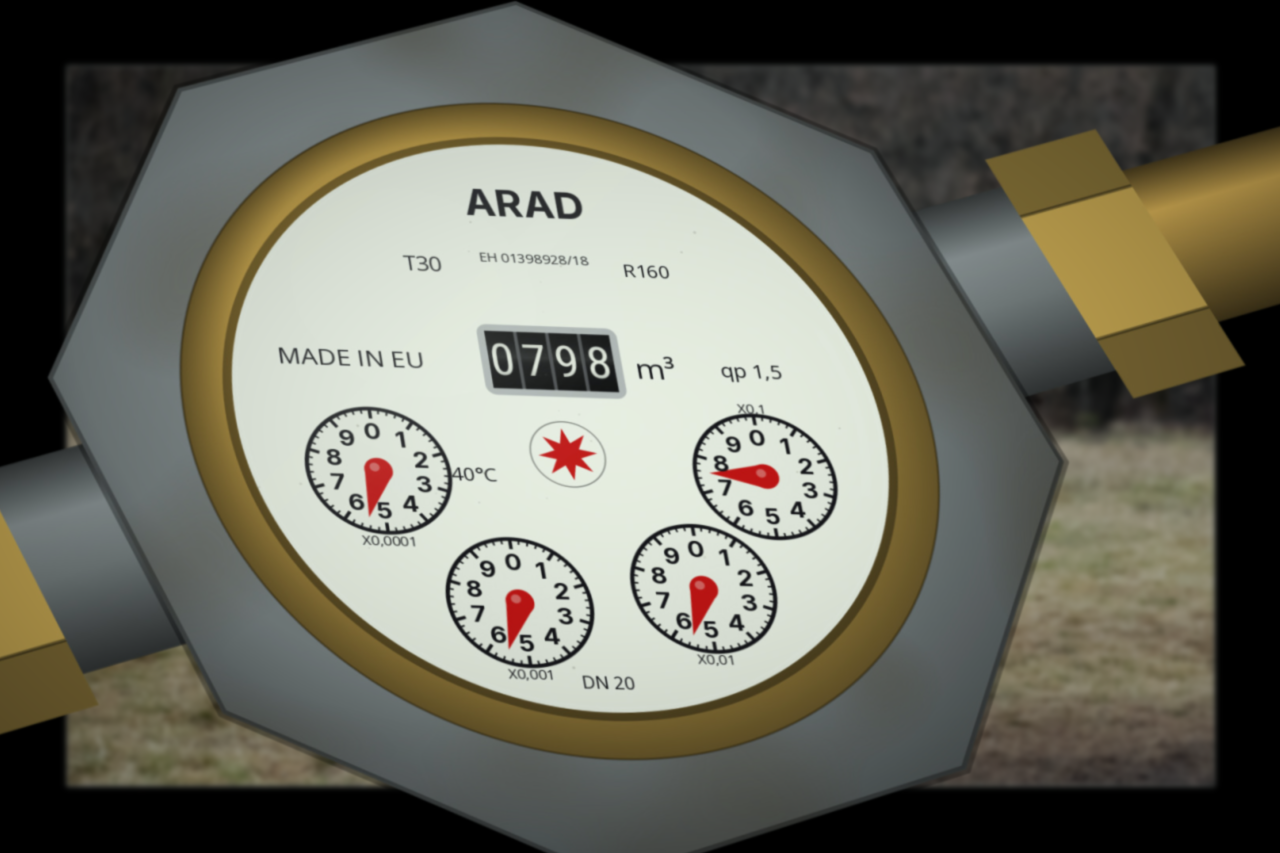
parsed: m³ 798.7555
